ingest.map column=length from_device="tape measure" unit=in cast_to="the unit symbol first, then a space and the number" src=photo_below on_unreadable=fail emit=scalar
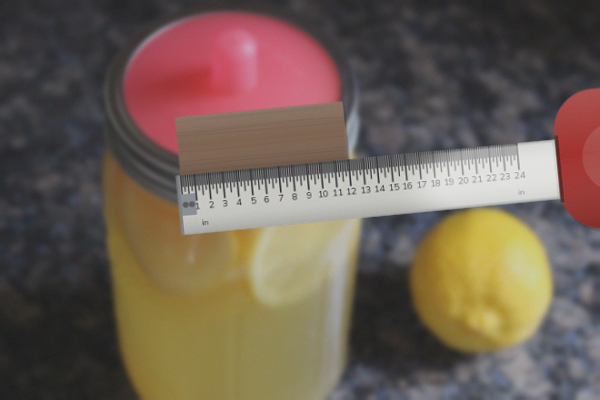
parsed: in 12
